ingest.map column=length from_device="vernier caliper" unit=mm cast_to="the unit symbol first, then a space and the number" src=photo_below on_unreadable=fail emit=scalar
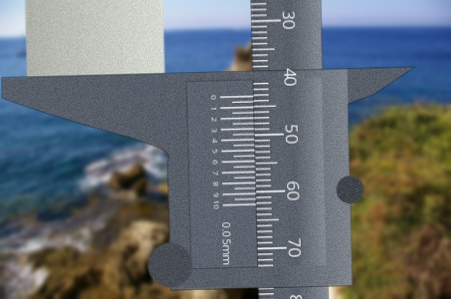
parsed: mm 43.2
